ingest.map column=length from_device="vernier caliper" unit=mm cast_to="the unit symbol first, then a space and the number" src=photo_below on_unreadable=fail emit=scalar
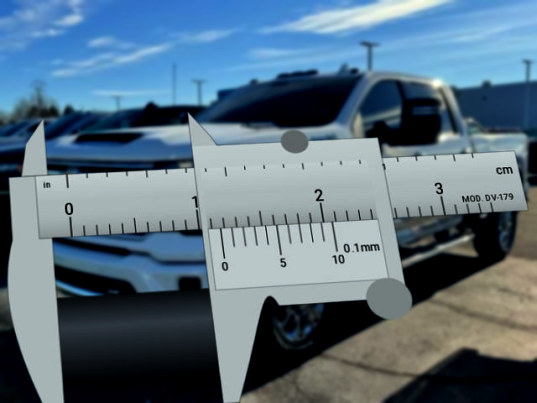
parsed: mm 11.7
